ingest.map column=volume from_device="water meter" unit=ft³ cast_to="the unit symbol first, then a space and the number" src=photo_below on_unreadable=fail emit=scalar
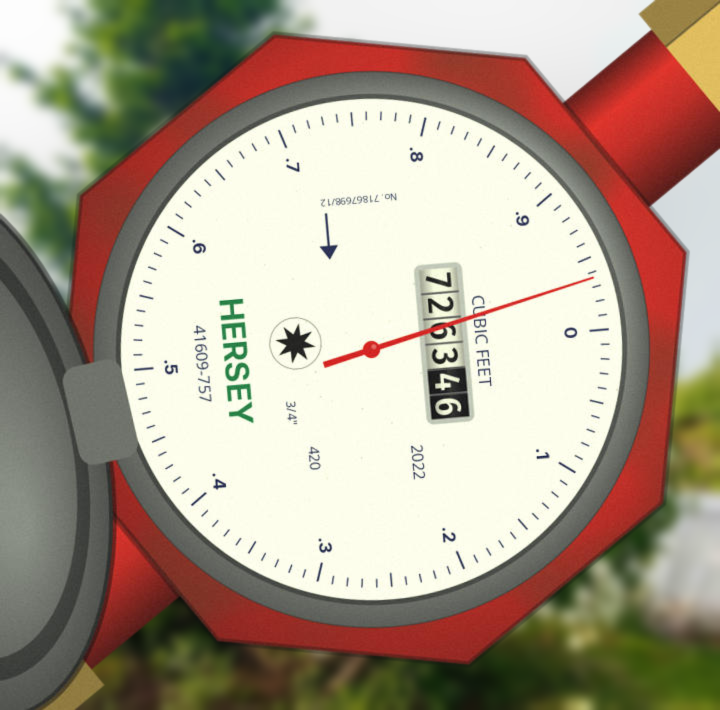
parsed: ft³ 726345.96
